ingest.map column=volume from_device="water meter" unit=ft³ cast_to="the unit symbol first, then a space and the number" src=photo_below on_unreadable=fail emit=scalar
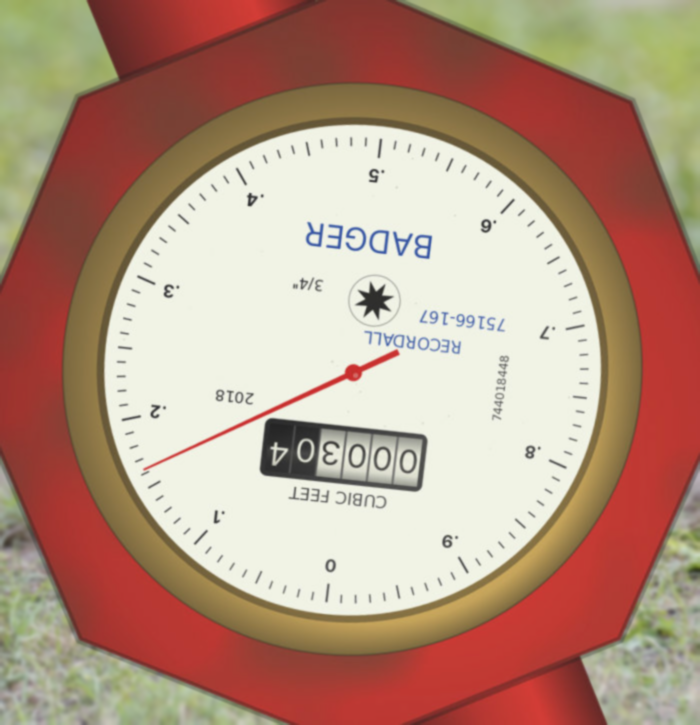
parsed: ft³ 304.16
